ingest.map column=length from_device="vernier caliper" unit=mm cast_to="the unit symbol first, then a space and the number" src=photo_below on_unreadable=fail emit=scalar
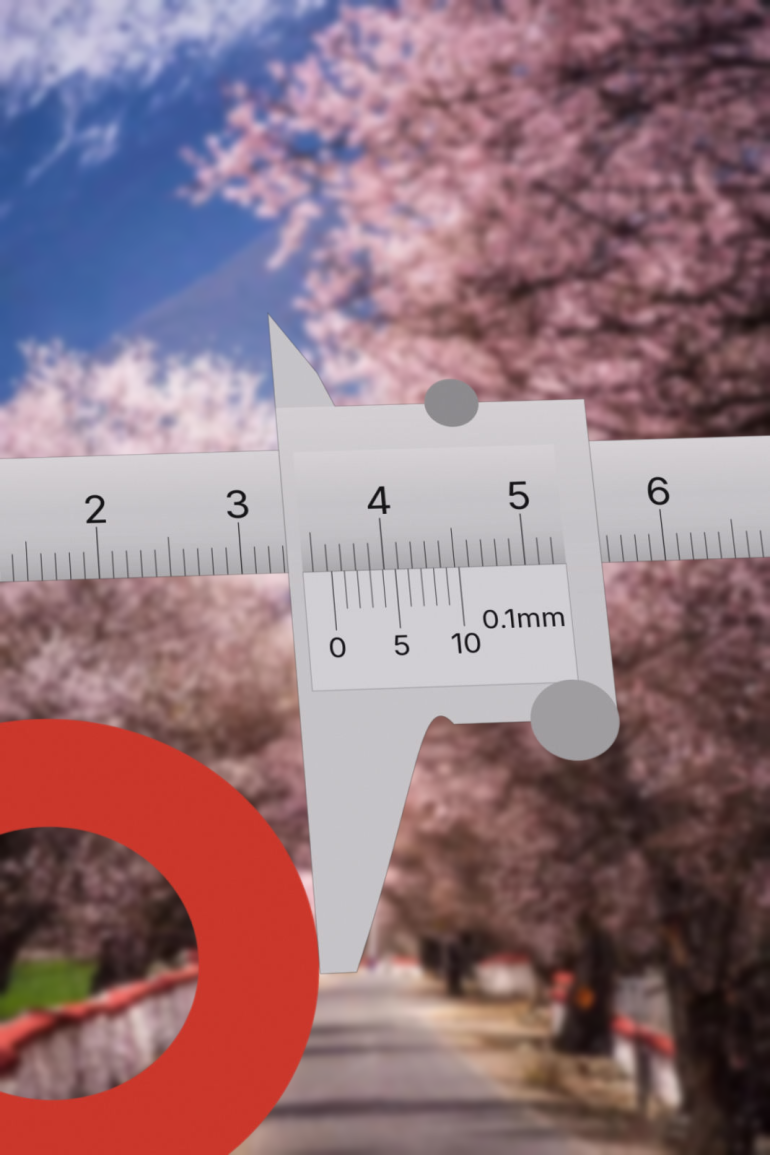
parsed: mm 36.3
